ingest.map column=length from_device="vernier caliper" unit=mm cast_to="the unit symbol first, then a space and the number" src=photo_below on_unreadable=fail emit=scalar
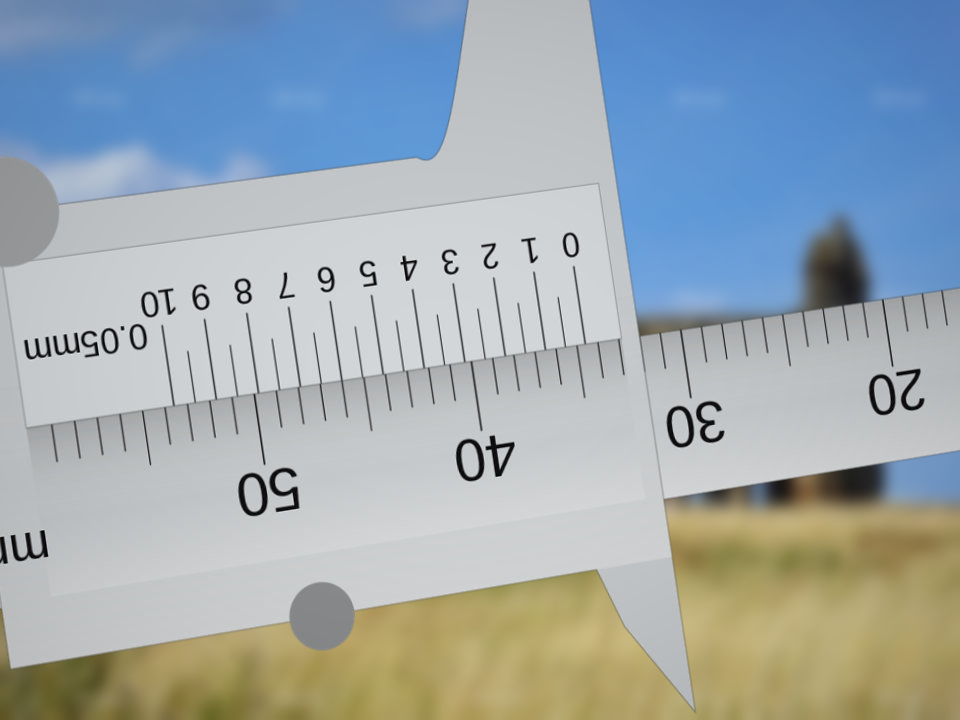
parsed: mm 34.6
